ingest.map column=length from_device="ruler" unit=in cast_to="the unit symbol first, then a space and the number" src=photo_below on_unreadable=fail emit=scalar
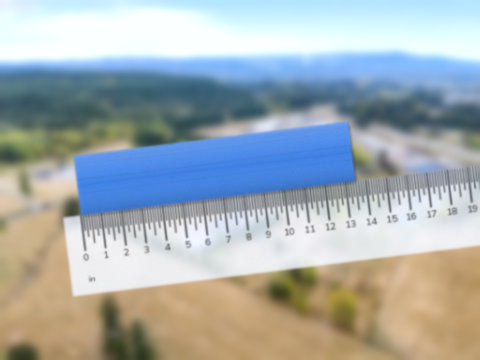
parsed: in 13.5
